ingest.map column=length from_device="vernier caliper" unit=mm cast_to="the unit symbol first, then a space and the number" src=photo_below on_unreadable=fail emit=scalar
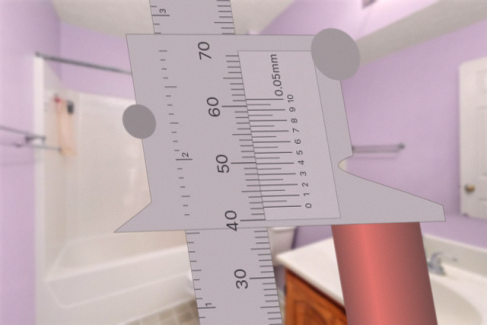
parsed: mm 42.2
